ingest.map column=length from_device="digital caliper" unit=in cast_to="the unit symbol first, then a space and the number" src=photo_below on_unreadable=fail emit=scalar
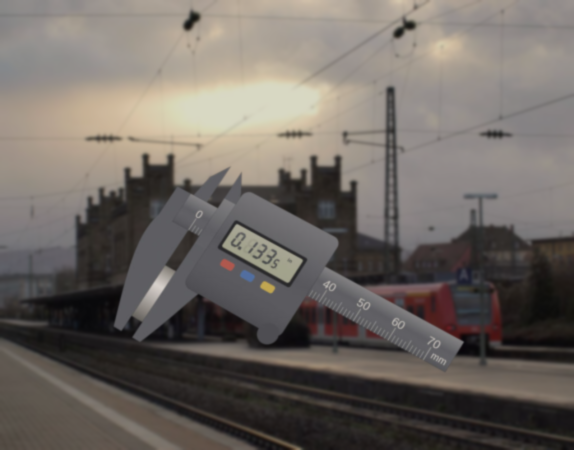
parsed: in 0.1335
